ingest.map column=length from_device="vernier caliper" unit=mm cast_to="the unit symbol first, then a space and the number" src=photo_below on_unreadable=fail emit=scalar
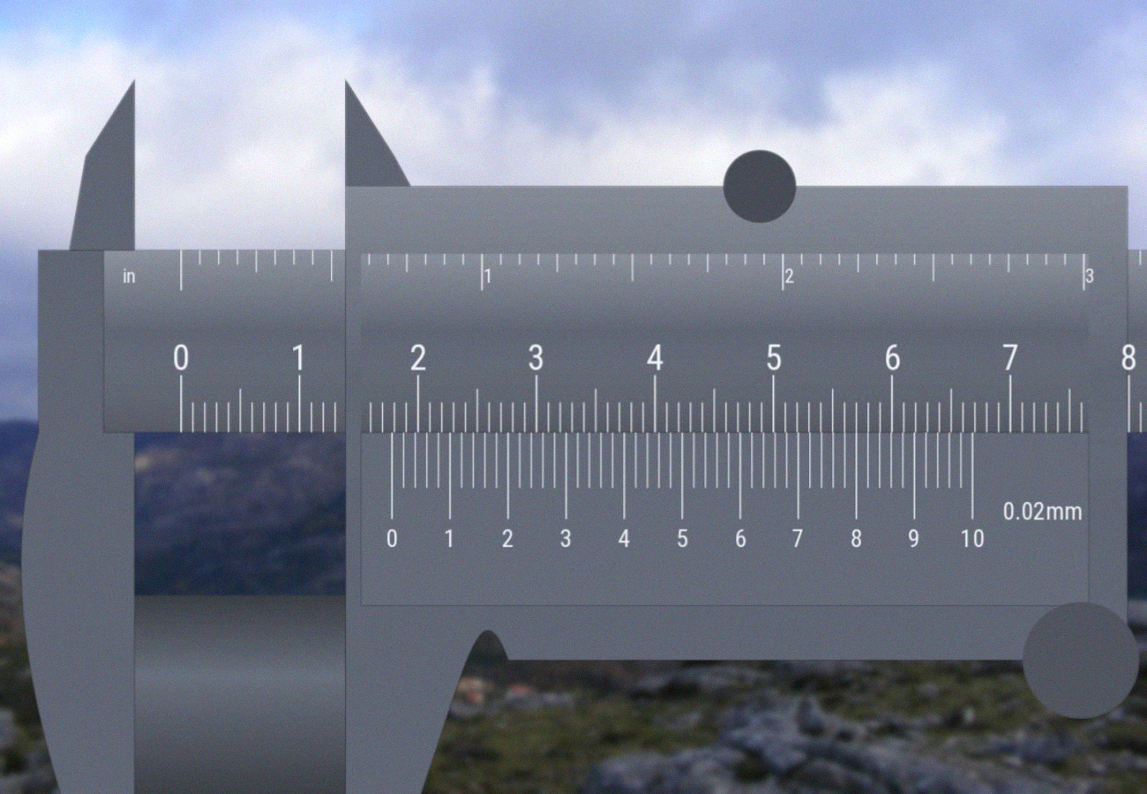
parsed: mm 17.8
